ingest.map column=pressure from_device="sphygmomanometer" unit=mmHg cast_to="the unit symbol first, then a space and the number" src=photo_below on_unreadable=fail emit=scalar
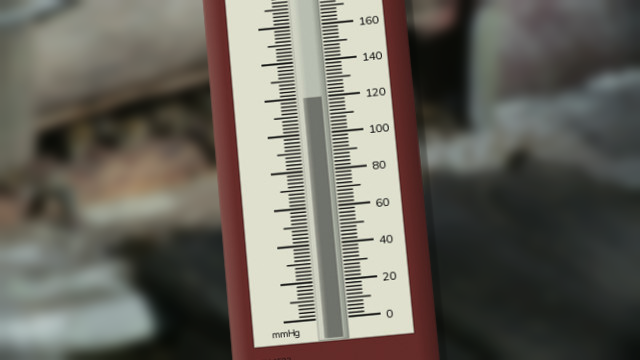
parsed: mmHg 120
